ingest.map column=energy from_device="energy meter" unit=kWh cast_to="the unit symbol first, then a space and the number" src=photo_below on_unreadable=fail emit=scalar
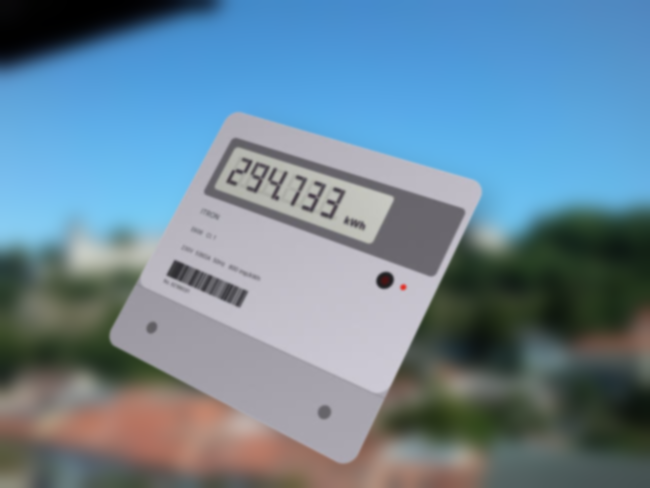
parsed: kWh 294.733
